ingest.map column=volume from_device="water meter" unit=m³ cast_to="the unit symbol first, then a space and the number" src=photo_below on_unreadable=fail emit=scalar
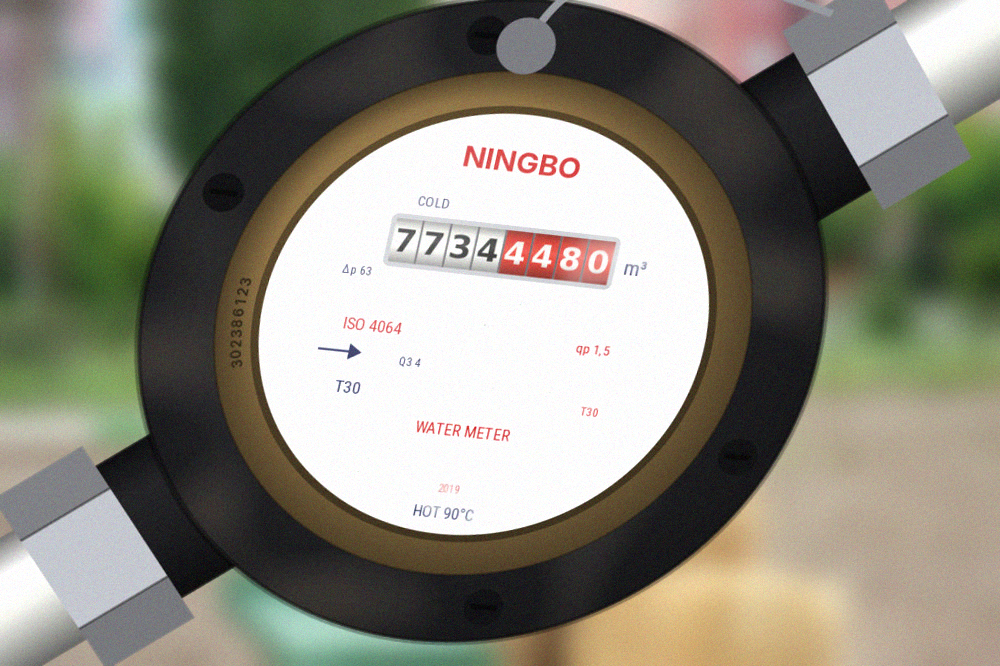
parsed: m³ 7734.4480
